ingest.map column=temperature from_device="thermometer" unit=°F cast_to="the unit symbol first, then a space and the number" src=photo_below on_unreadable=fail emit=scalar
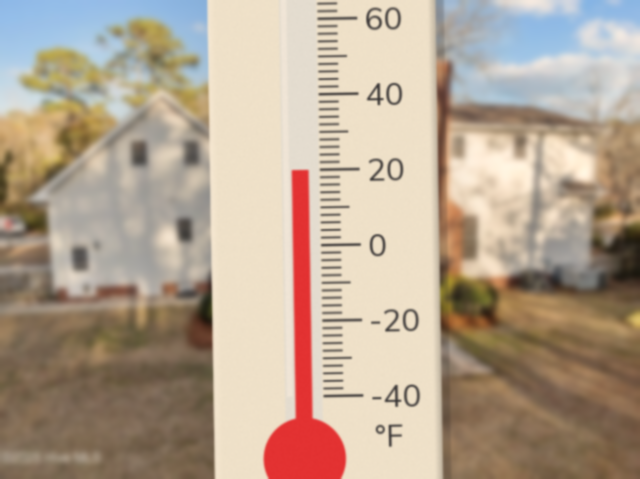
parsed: °F 20
